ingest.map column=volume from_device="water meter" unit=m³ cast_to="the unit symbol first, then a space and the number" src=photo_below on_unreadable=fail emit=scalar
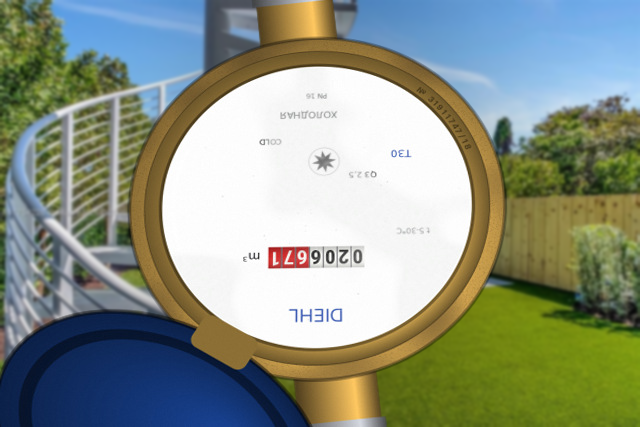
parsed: m³ 206.671
